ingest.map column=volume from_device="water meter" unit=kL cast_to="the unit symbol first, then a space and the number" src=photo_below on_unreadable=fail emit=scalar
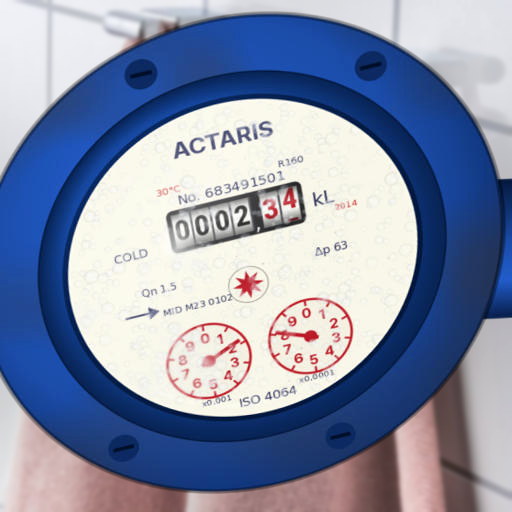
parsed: kL 2.3418
